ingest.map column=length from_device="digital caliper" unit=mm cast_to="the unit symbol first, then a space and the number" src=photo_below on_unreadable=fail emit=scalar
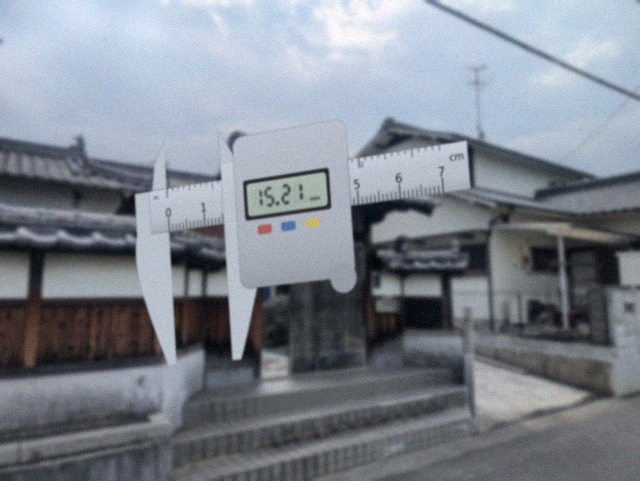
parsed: mm 15.21
